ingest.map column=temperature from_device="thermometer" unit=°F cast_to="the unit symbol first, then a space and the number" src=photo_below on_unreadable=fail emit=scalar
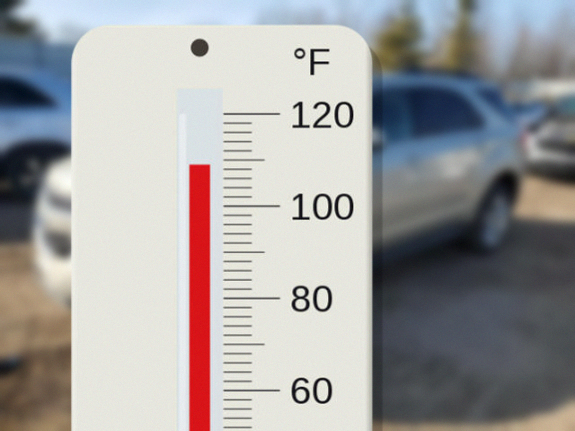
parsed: °F 109
